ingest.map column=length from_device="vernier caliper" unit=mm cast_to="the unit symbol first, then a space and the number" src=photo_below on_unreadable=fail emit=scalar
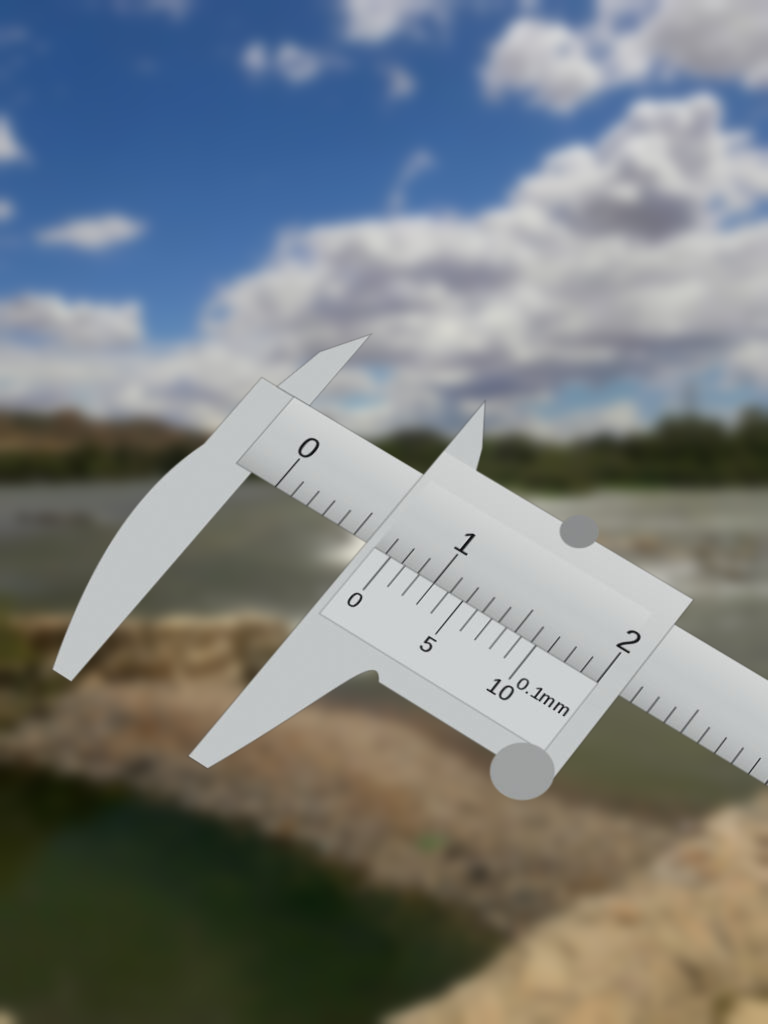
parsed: mm 7.3
